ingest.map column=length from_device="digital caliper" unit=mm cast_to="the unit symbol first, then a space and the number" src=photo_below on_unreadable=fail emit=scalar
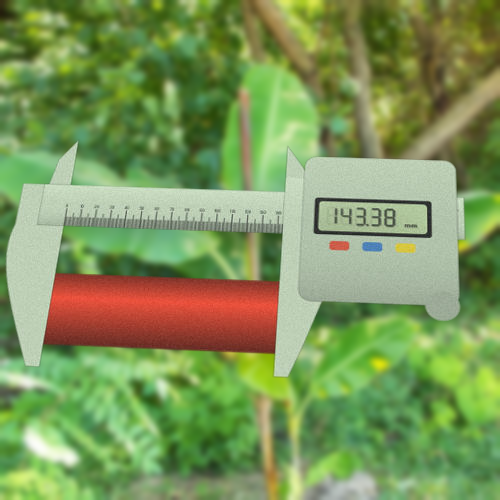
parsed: mm 143.38
